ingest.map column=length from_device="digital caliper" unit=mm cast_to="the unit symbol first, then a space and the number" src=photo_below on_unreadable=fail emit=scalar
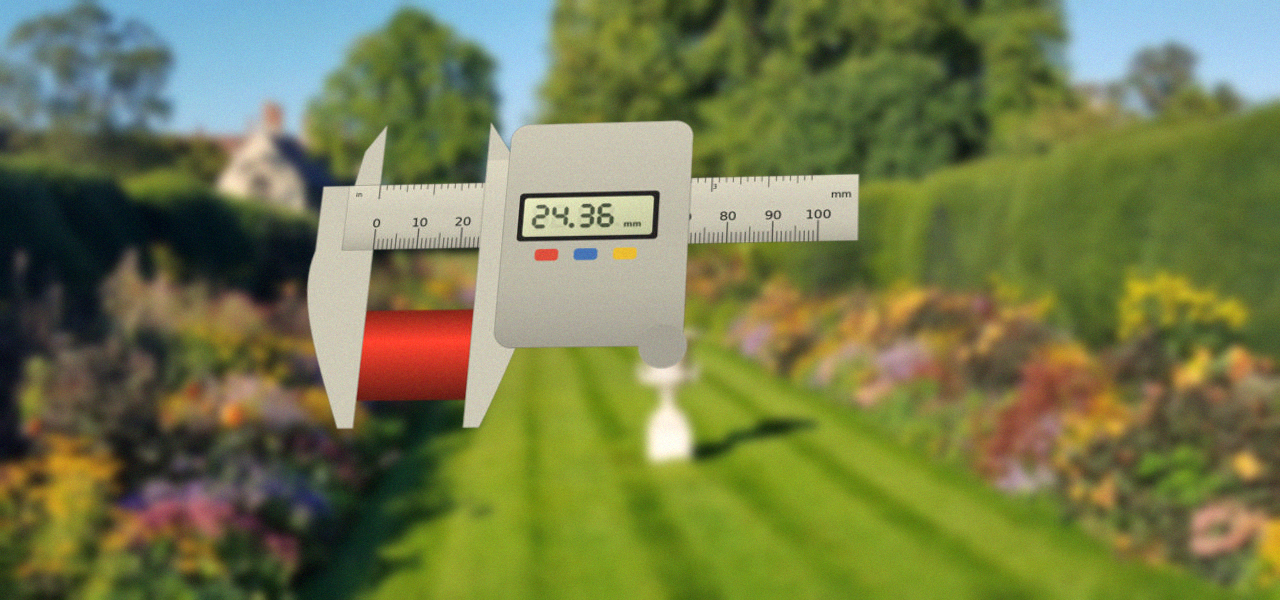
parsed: mm 24.36
